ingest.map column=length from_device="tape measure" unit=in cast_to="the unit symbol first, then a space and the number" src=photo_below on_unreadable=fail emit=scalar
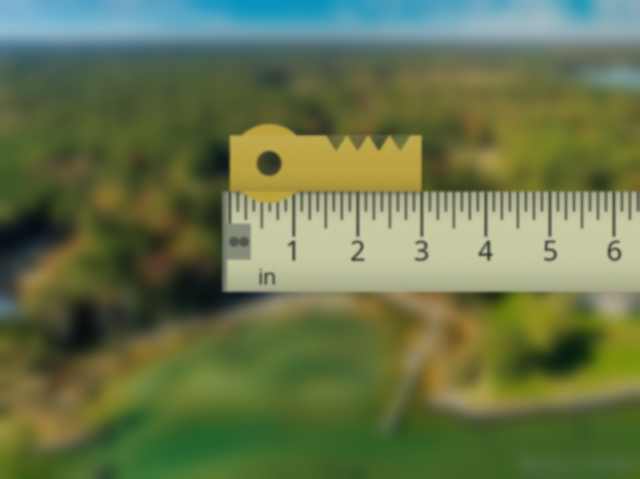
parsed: in 3
